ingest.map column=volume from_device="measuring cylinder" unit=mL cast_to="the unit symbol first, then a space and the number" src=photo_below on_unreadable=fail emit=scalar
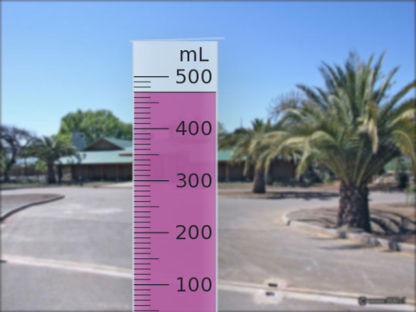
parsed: mL 470
